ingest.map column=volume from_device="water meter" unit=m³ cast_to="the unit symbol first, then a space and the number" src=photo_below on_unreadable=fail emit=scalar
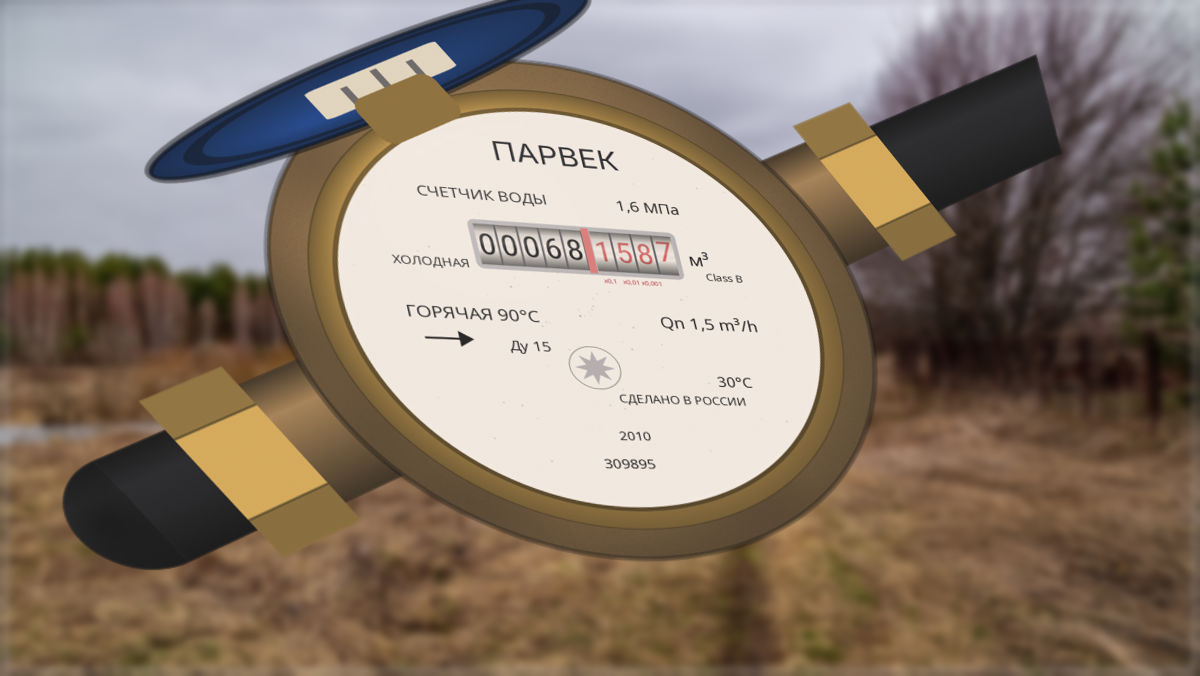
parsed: m³ 68.1587
